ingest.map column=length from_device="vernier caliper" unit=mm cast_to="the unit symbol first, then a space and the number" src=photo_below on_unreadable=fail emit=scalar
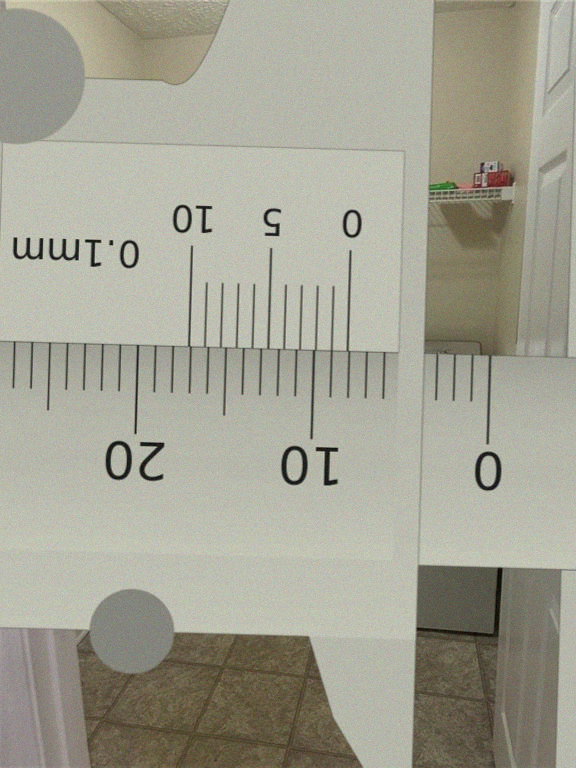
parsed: mm 8.1
